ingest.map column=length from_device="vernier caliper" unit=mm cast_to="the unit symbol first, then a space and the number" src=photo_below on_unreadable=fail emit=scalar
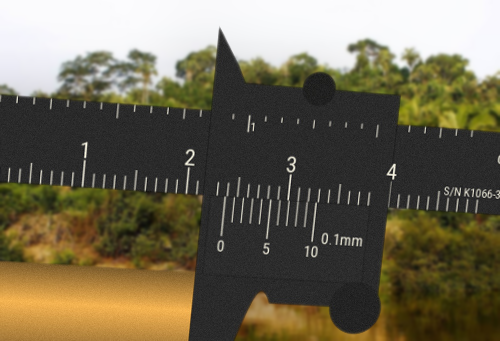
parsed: mm 23.8
